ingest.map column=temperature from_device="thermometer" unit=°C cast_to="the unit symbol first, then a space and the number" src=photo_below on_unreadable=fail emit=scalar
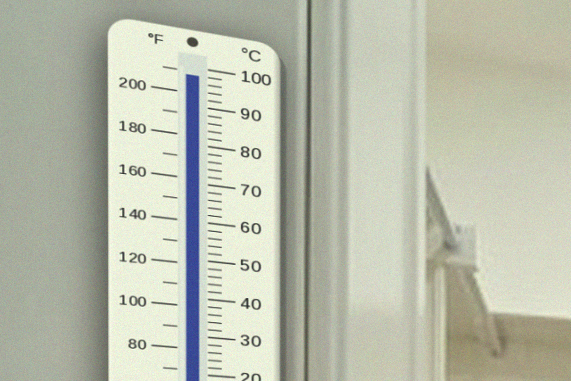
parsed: °C 98
